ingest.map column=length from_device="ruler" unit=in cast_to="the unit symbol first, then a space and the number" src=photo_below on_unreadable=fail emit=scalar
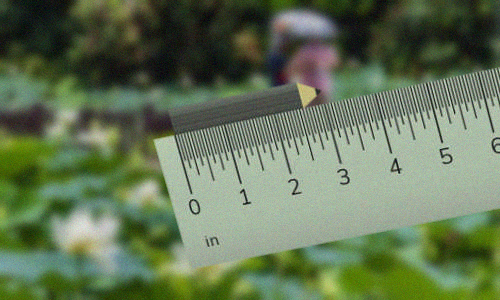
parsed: in 3
